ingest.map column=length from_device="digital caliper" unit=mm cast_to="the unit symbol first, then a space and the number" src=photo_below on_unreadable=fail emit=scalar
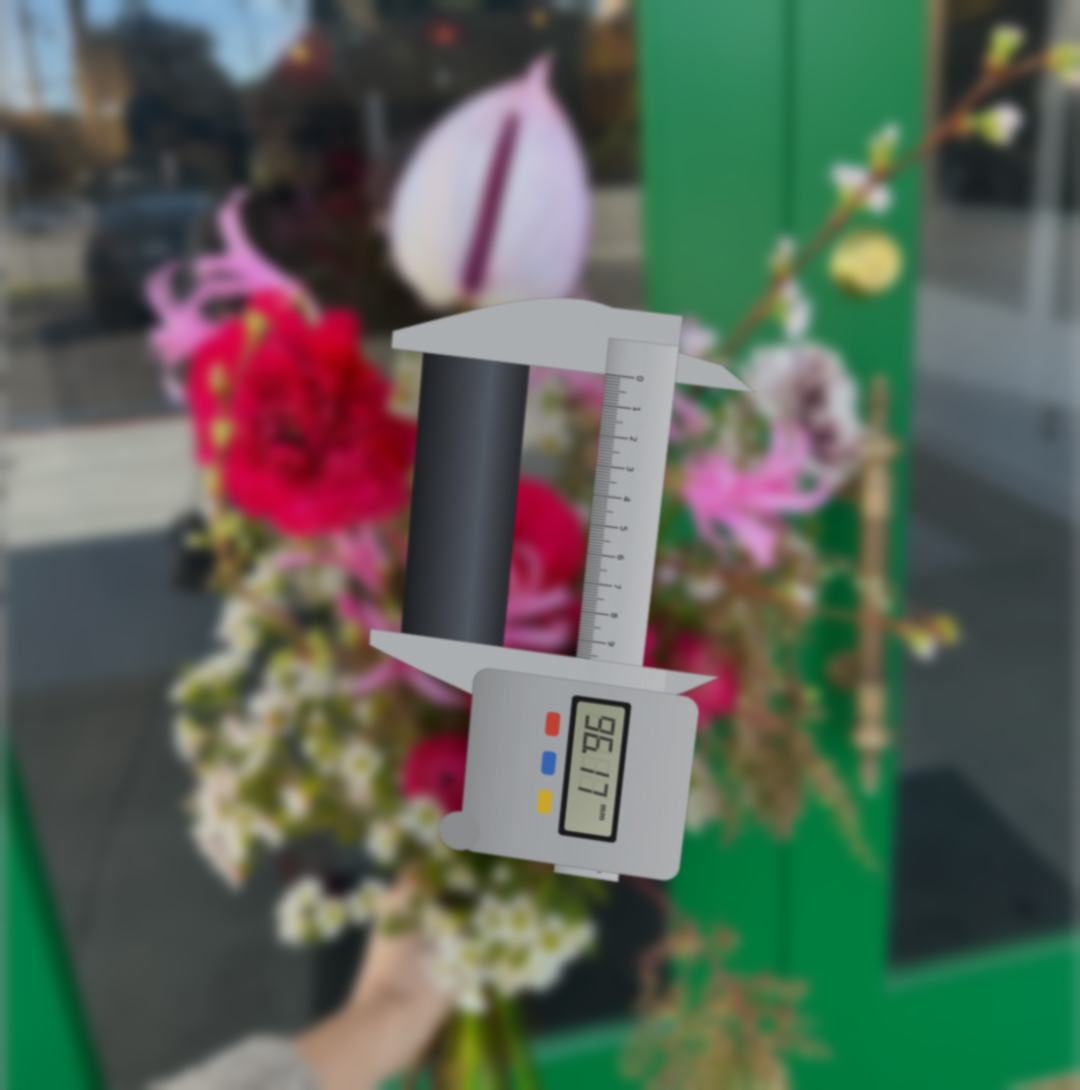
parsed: mm 96.17
